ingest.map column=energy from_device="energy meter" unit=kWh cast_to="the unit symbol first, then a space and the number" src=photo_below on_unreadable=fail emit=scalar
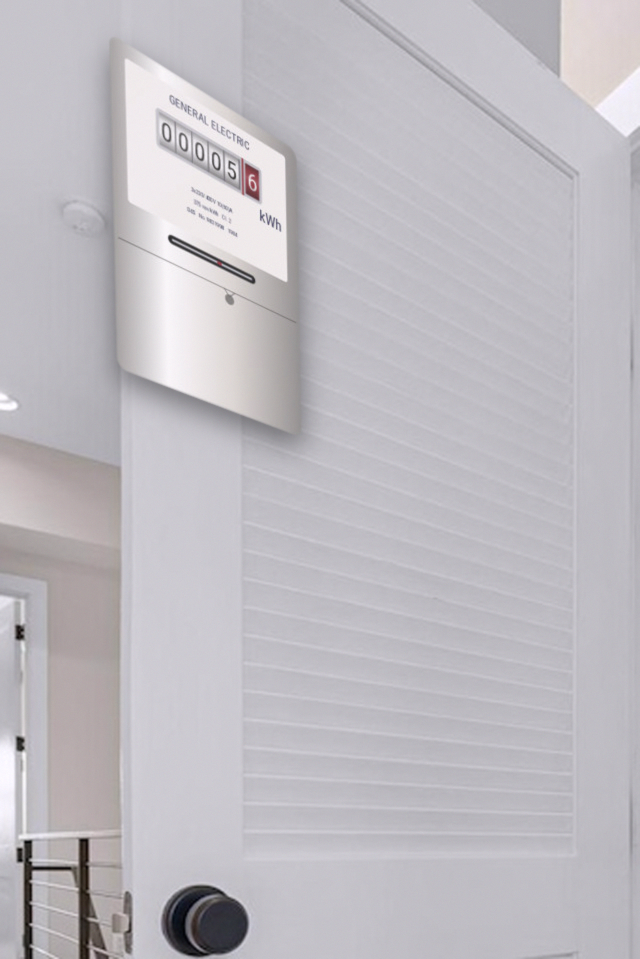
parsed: kWh 5.6
